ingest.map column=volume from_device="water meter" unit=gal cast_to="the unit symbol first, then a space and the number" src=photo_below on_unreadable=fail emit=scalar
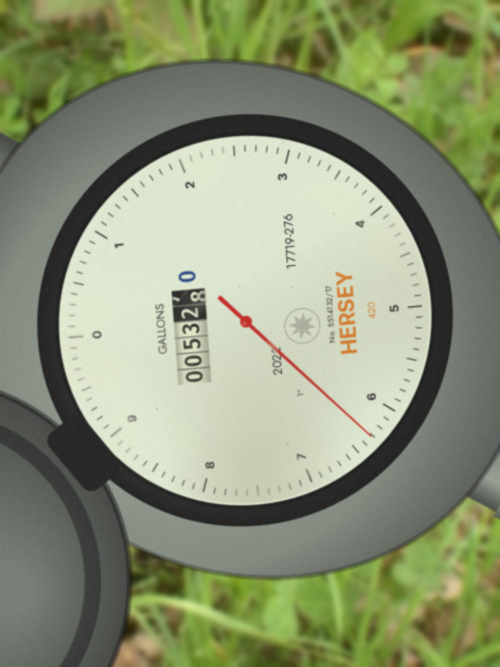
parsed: gal 53276.3
